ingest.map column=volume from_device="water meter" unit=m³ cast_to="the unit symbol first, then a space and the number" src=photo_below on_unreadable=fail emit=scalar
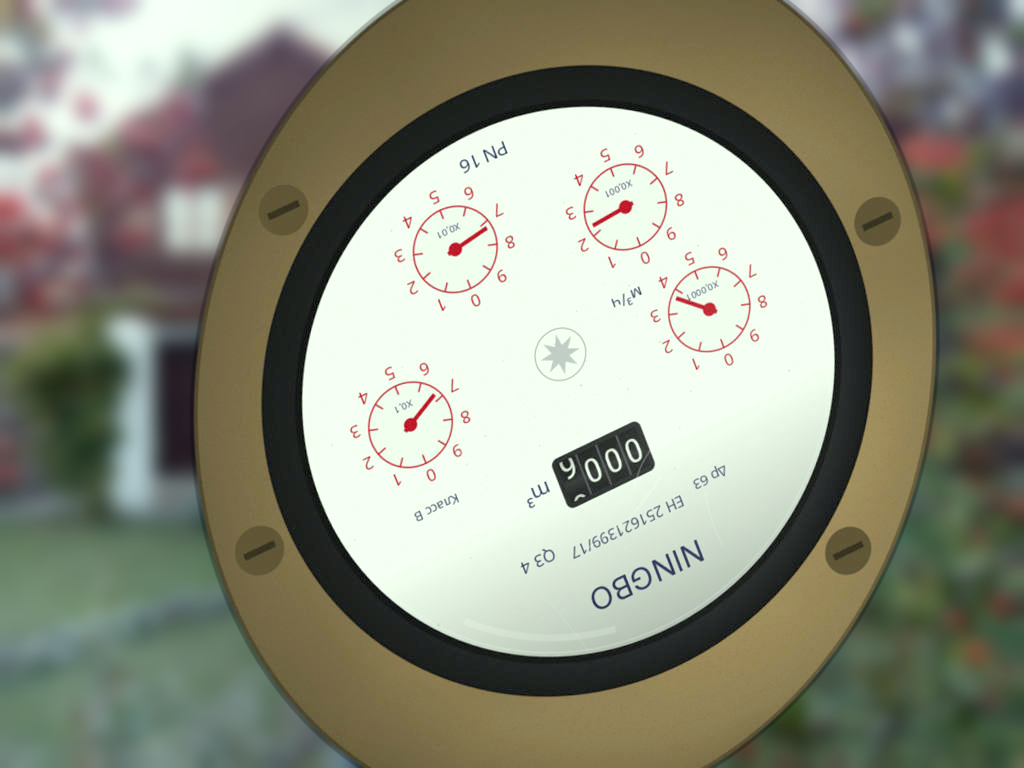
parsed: m³ 5.6723
